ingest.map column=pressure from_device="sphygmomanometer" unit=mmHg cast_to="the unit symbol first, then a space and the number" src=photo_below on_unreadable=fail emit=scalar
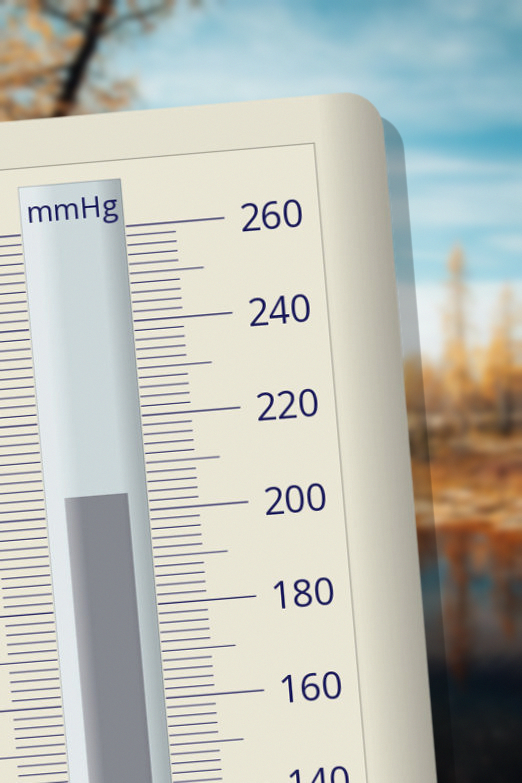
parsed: mmHg 204
